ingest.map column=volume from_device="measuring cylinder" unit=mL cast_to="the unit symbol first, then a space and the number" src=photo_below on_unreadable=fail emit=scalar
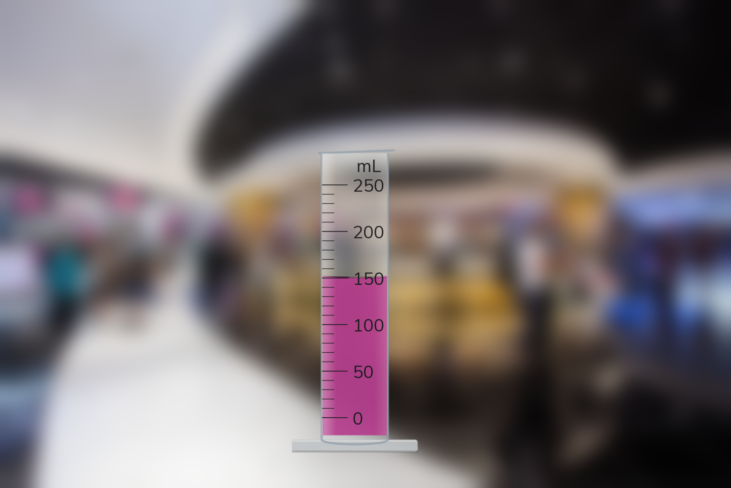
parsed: mL 150
